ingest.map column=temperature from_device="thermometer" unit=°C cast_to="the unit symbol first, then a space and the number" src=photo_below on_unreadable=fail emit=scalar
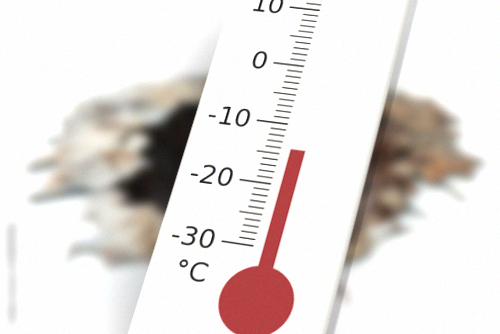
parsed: °C -14
